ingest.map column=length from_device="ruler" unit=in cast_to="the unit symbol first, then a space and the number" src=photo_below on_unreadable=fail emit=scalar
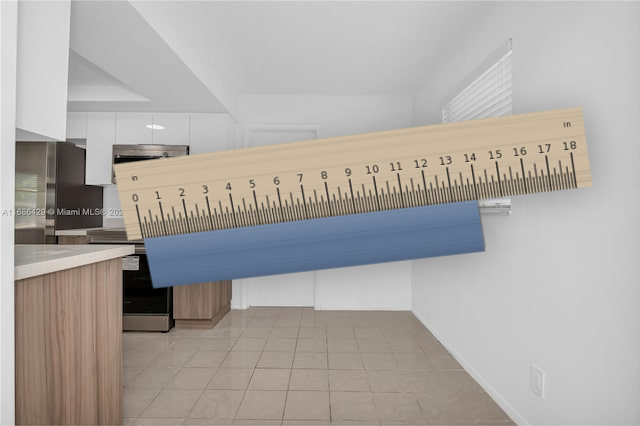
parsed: in 14
